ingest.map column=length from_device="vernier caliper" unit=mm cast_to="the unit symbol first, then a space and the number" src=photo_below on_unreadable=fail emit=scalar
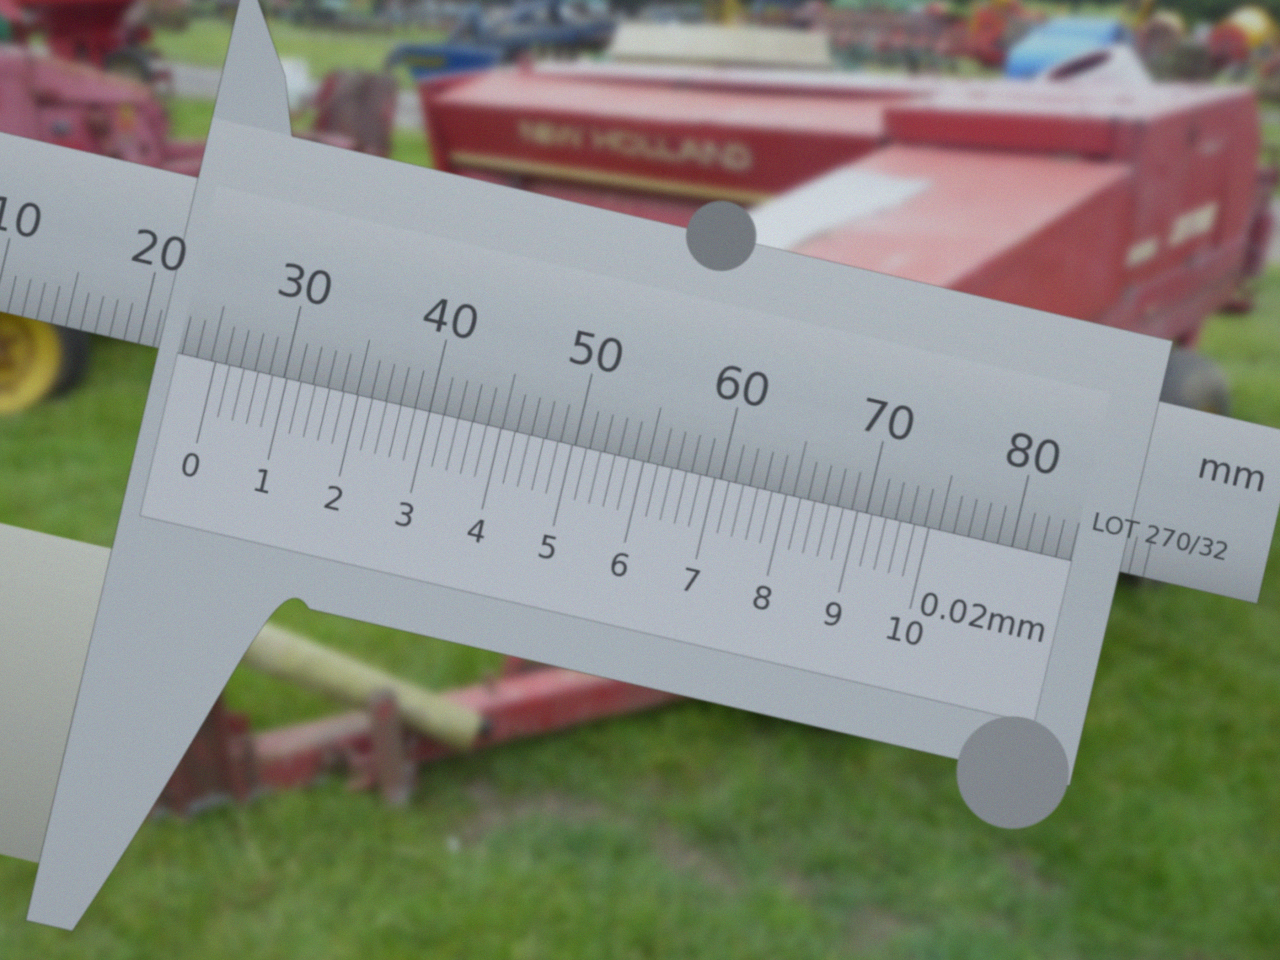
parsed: mm 25.3
